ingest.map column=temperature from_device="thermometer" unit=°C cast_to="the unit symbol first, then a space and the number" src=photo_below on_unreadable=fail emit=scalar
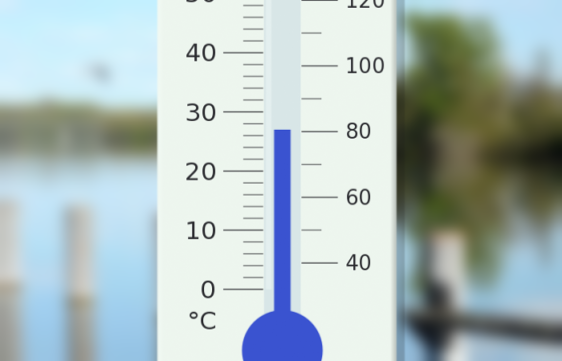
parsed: °C 27
